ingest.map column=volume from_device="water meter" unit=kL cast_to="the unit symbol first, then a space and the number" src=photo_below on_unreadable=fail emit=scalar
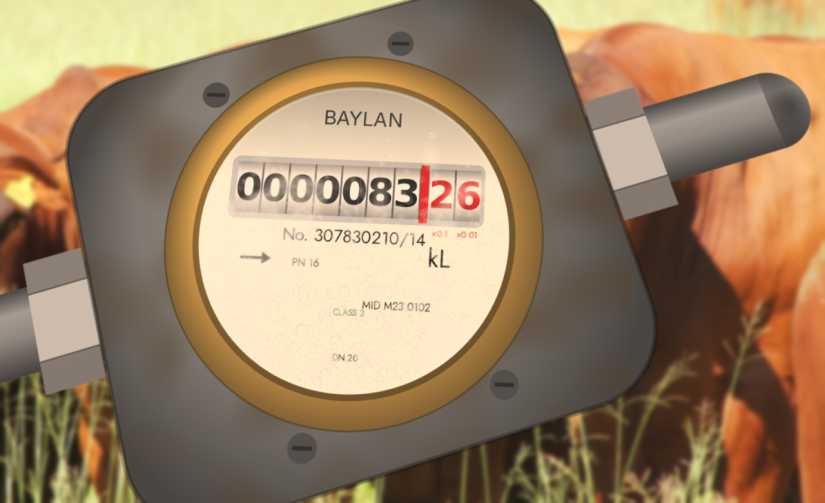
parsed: kL 83.26
